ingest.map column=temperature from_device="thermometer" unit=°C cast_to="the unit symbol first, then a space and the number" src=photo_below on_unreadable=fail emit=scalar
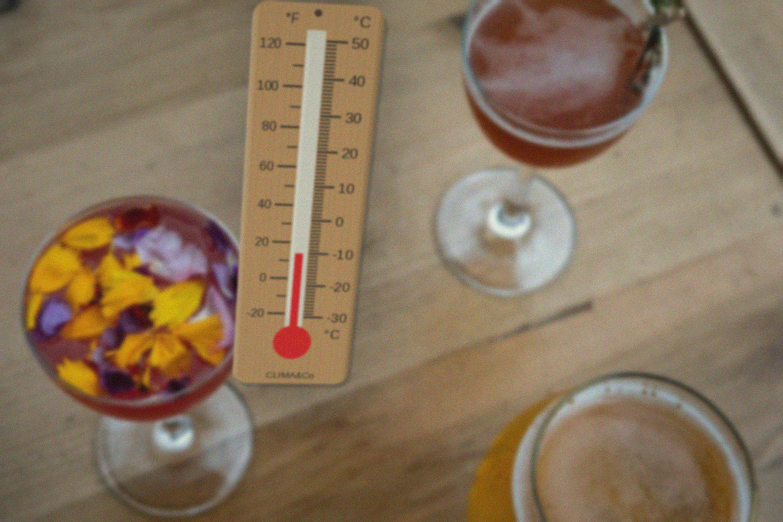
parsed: °C -10
